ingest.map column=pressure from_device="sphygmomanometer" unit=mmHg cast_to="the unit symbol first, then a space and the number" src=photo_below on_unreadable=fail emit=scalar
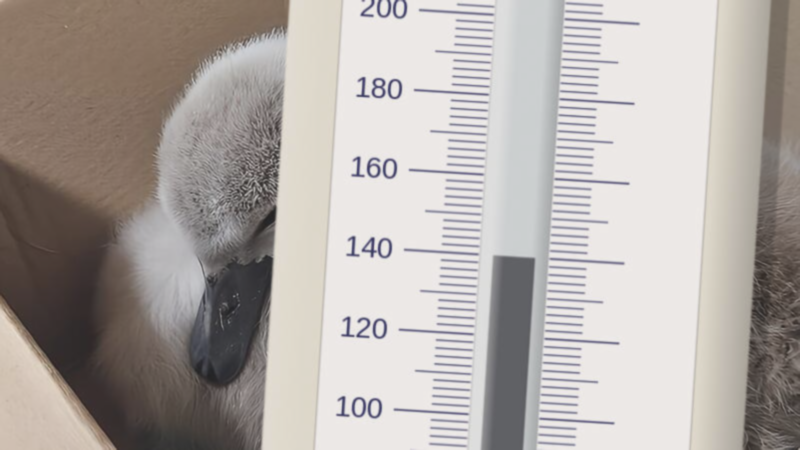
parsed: mmHg 140
